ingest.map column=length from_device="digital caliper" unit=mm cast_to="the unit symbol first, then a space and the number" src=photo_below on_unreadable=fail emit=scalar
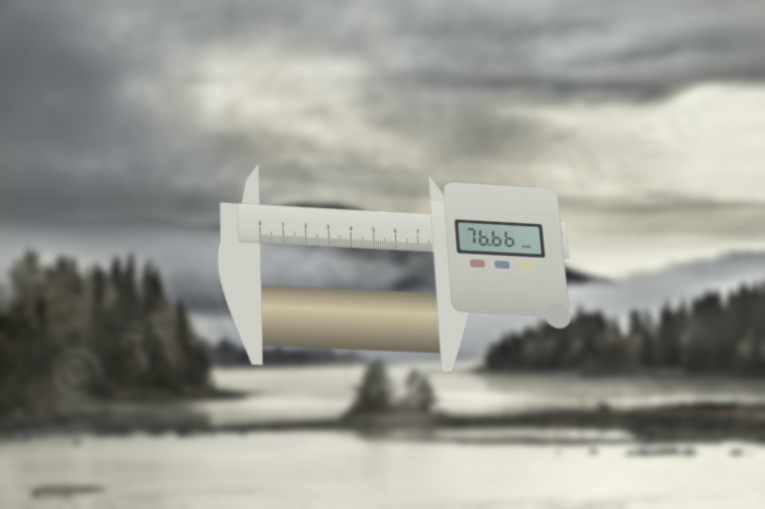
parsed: mm 76.66
